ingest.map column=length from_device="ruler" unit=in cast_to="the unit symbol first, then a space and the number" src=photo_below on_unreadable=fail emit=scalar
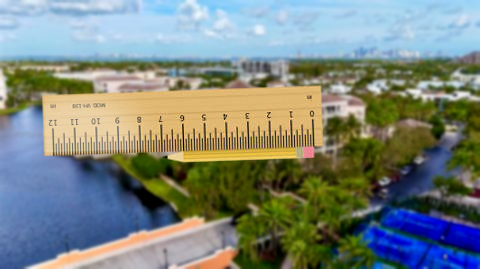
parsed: in 7
